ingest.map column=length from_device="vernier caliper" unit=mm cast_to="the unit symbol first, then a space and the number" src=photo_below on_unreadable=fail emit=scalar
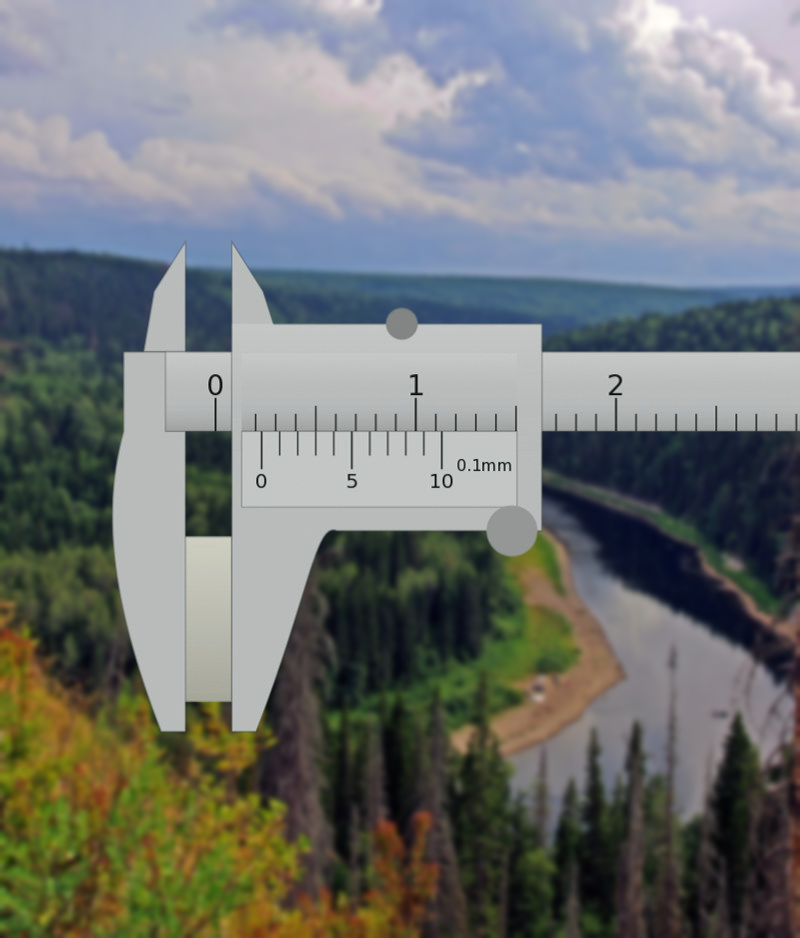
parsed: mm 2.3
